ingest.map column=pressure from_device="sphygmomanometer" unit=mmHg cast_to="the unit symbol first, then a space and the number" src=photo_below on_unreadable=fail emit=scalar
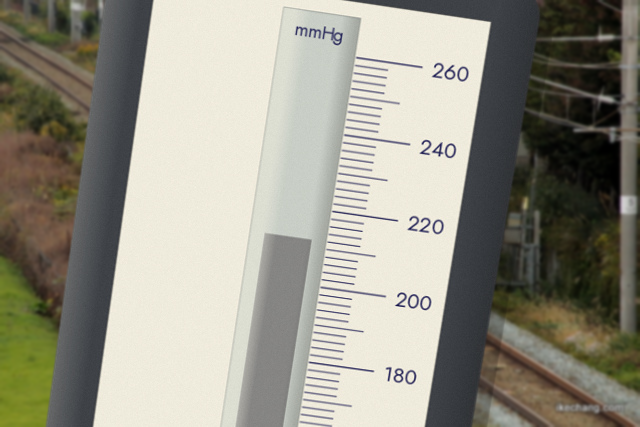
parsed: mmHg 212
